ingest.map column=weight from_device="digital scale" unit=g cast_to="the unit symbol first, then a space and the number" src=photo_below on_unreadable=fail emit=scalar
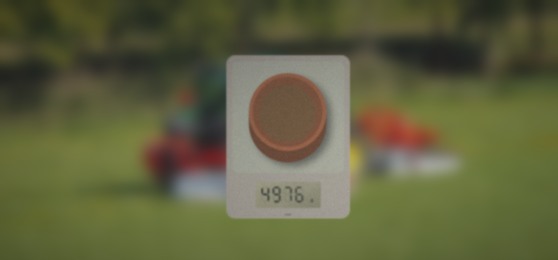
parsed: g 4976
